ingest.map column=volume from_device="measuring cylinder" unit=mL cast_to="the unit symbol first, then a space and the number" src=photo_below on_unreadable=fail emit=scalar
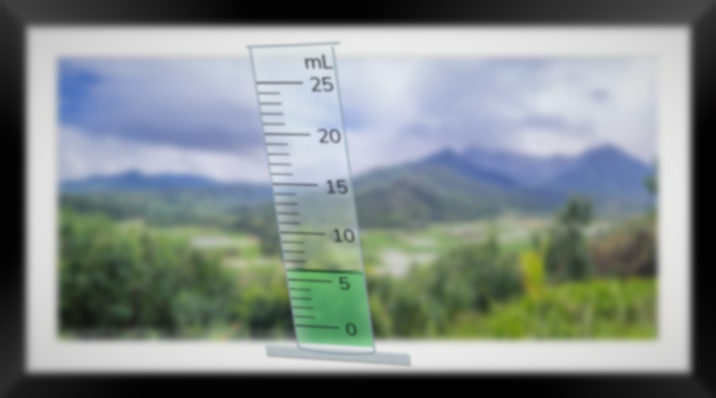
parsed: mL 6
